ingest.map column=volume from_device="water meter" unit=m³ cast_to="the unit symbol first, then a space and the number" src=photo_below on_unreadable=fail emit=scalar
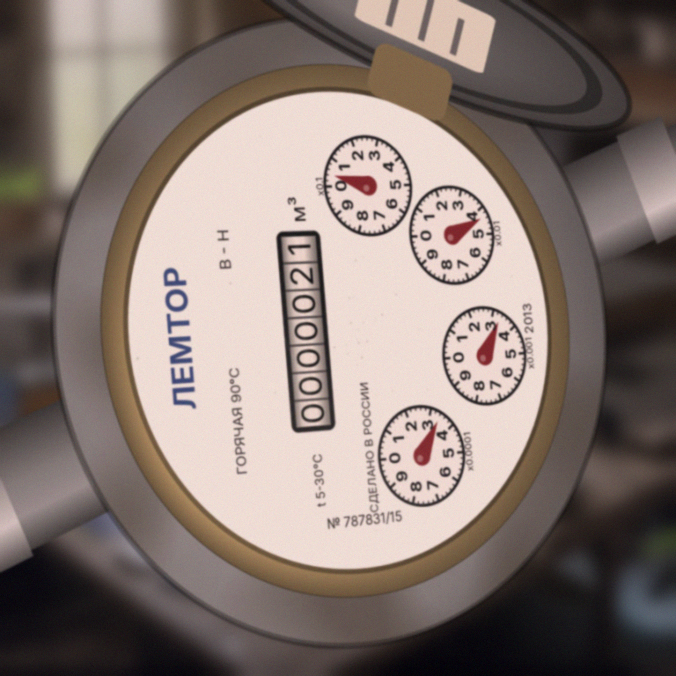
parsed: m³ 21.0433
